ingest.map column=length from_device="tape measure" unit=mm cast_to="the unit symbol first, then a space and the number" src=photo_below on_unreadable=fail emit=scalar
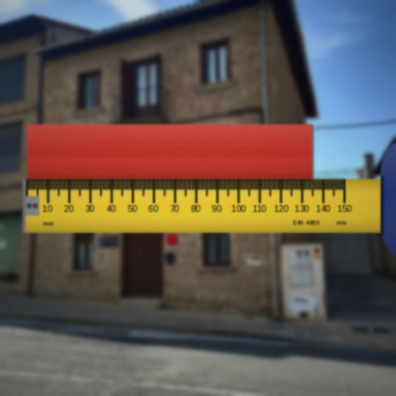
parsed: mm 135
